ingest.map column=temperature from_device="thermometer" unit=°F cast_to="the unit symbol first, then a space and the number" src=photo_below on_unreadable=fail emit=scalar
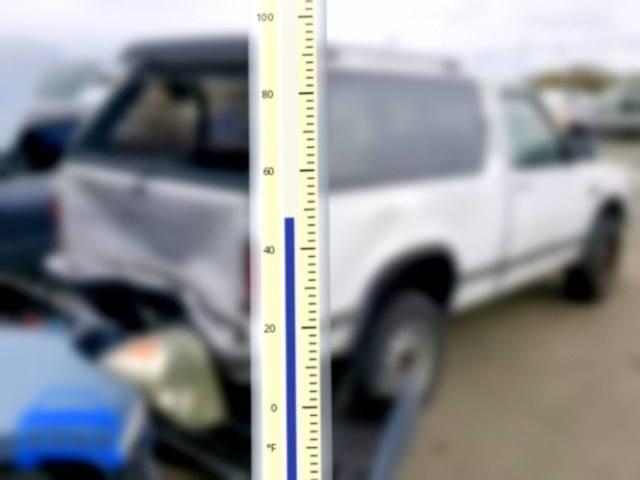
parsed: °F 48
